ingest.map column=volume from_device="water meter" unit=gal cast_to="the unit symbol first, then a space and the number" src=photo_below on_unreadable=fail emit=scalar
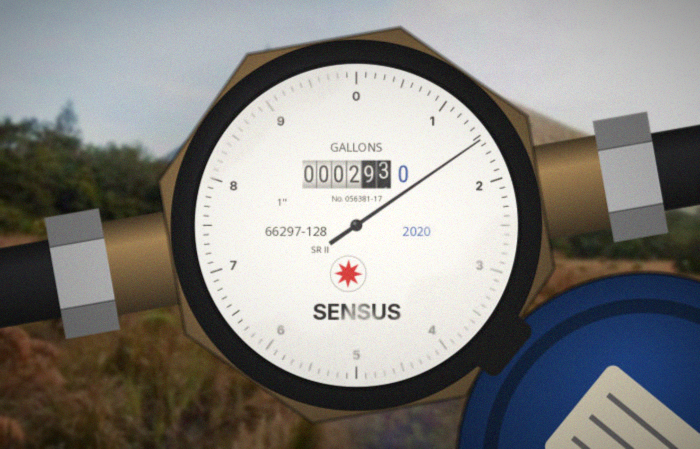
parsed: gal 2931.5
